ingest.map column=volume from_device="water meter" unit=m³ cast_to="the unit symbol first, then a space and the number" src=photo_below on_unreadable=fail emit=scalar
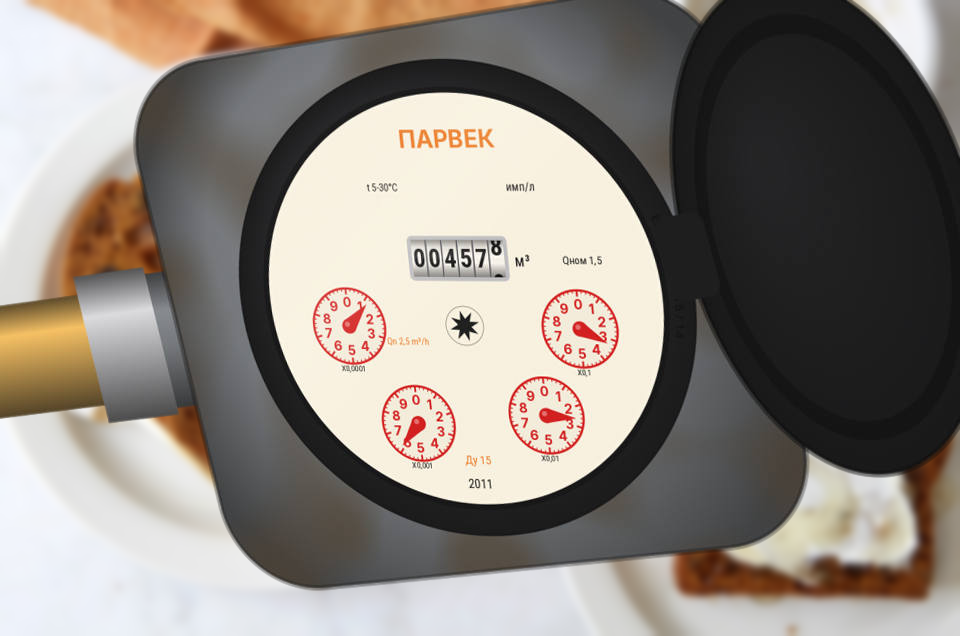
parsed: m³ 4578.3261
